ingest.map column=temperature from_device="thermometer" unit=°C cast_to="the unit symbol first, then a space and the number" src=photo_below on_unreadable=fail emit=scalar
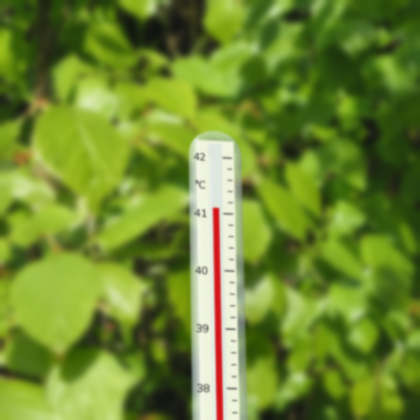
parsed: °C 41.1
